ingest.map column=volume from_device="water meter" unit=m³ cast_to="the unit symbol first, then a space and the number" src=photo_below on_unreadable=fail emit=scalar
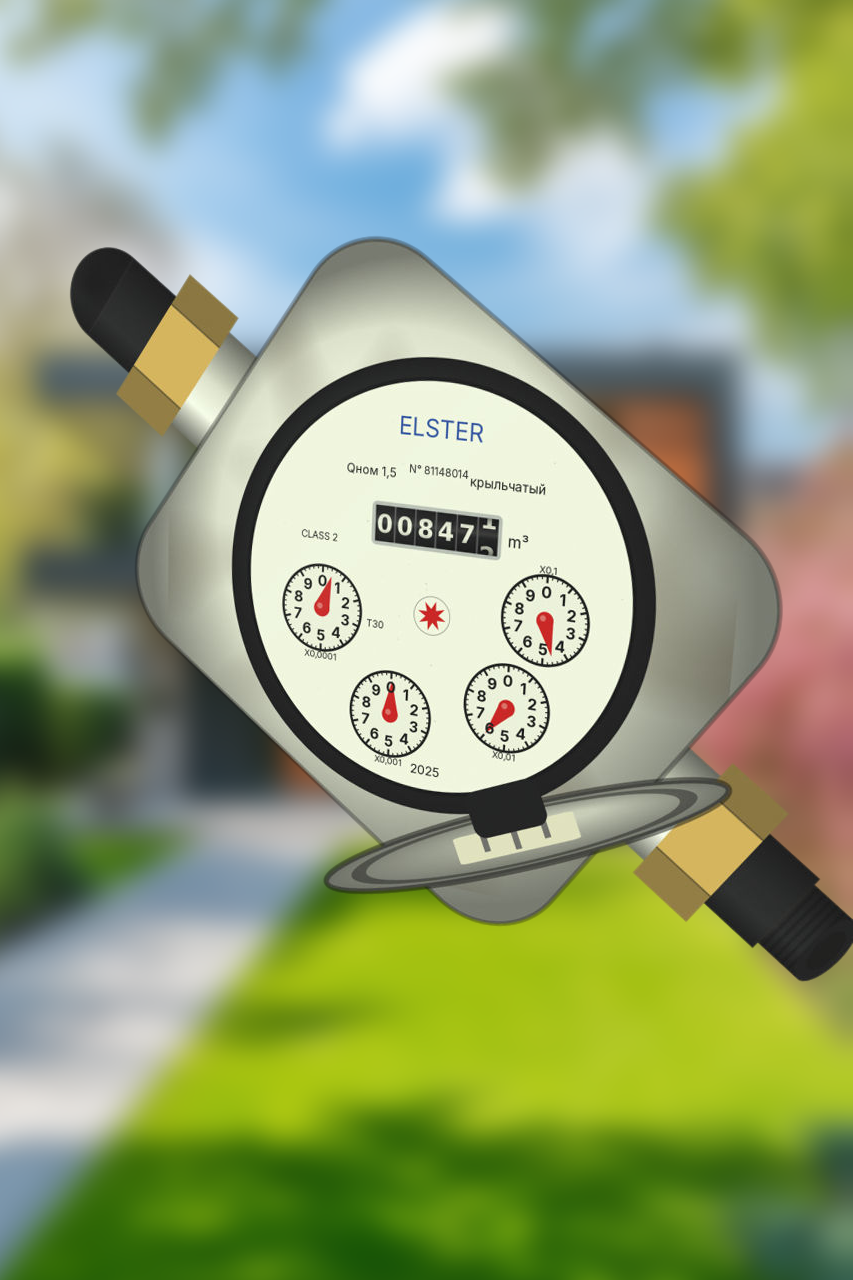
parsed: m³ 8471.4600
